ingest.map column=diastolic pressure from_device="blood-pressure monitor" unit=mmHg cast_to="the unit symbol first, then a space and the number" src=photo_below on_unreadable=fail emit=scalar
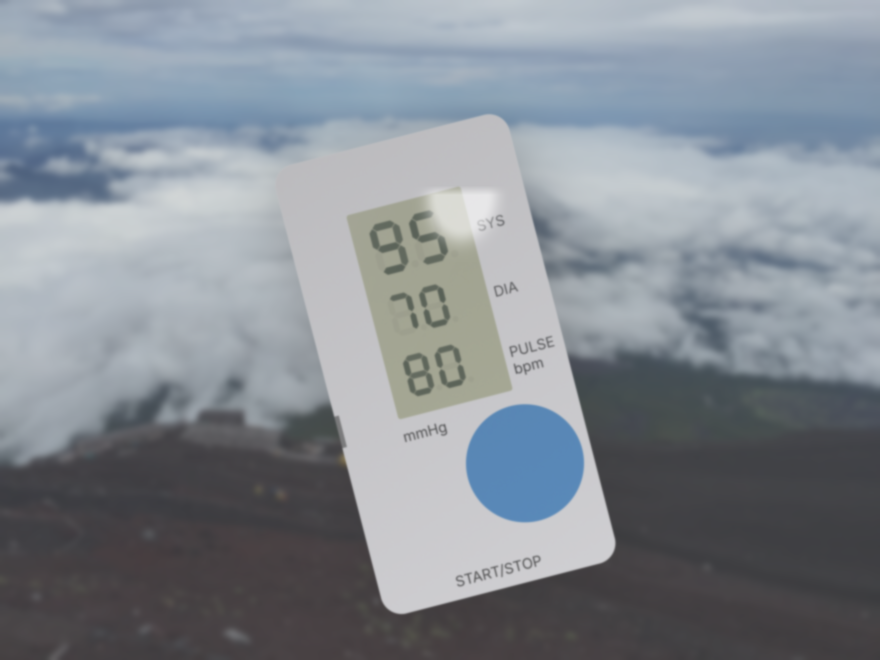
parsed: mmHg 70
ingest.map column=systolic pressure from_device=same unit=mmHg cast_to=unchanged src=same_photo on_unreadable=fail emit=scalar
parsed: mmHg 95
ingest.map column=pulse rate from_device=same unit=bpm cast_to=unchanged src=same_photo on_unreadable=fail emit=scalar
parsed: bpm 80
